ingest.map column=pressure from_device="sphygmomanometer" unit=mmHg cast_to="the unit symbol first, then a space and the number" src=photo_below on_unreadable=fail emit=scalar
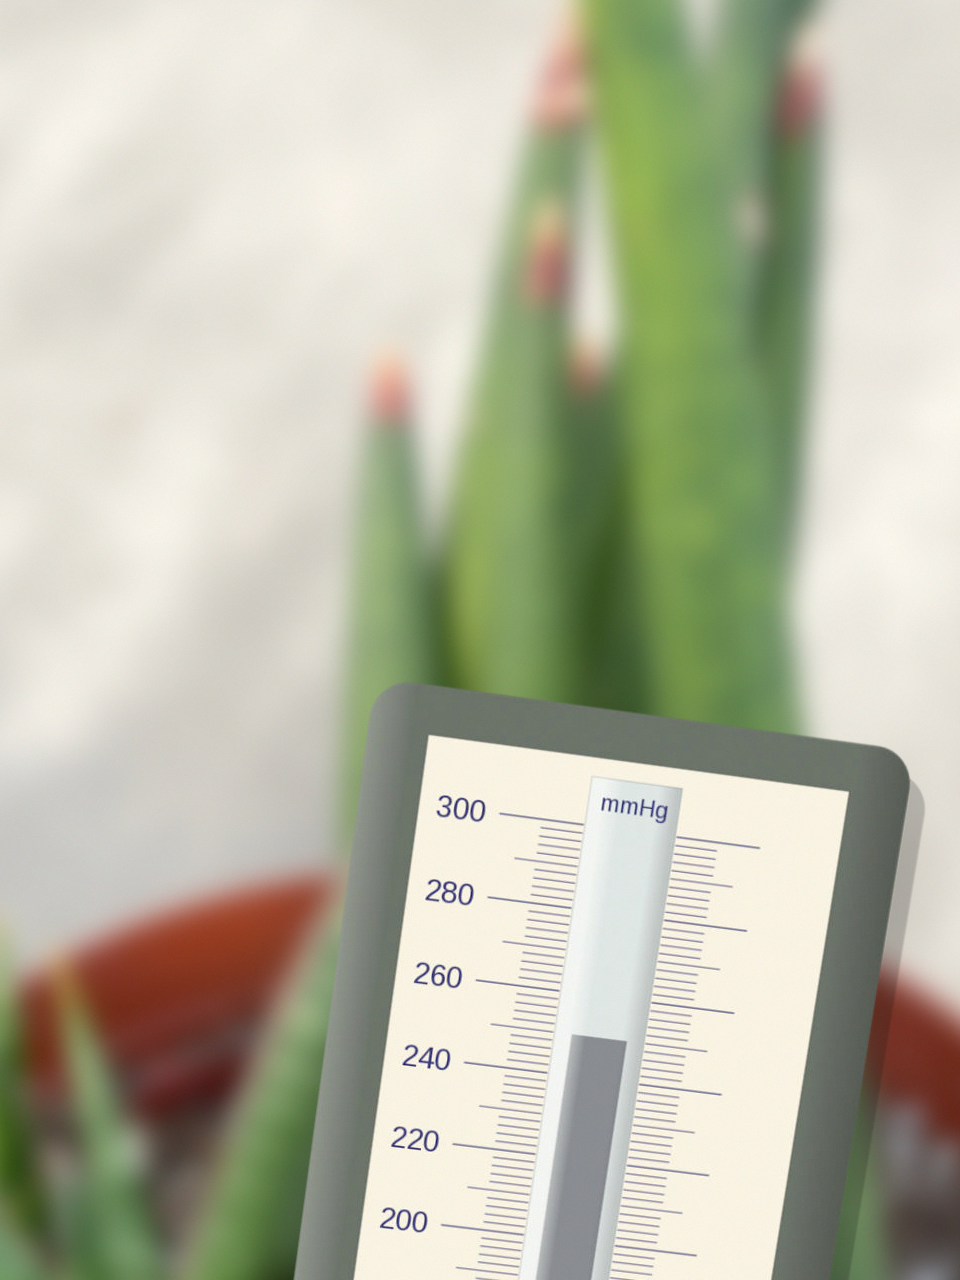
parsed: mmHg 250
